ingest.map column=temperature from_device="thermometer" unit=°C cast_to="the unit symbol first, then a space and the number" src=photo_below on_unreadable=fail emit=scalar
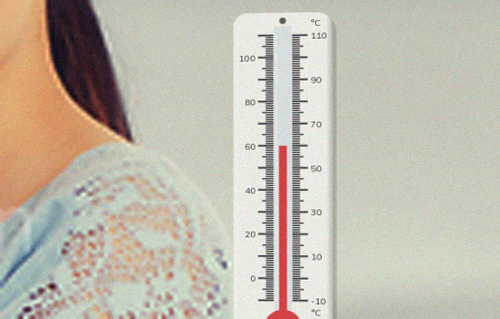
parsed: °C 60
